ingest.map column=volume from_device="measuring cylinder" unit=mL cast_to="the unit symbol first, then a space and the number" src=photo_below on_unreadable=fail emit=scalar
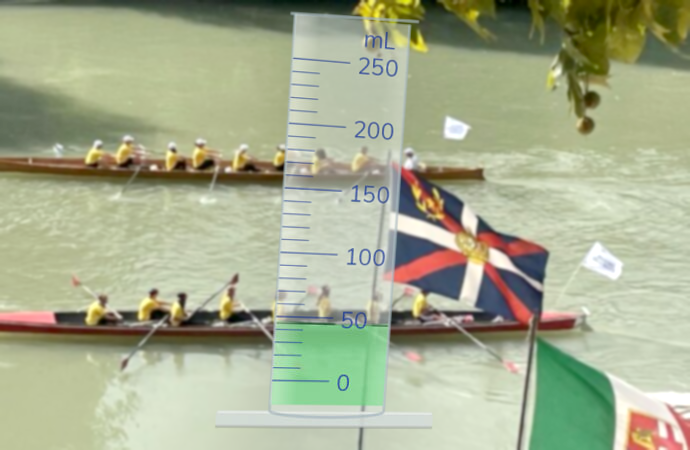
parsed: mL 45
